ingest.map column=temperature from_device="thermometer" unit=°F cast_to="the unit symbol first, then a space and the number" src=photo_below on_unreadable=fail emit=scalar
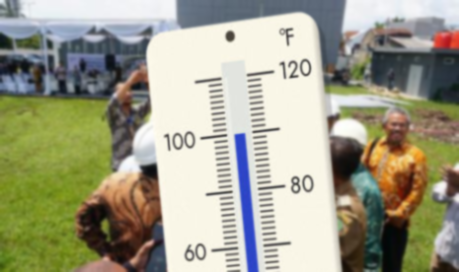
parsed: °F 100
